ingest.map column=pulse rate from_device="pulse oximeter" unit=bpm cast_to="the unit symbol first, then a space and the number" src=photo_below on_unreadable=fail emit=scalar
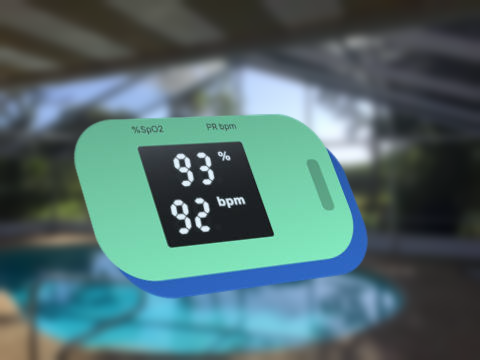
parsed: bpm 92
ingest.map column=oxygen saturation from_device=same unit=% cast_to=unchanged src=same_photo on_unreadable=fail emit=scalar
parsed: % 93
